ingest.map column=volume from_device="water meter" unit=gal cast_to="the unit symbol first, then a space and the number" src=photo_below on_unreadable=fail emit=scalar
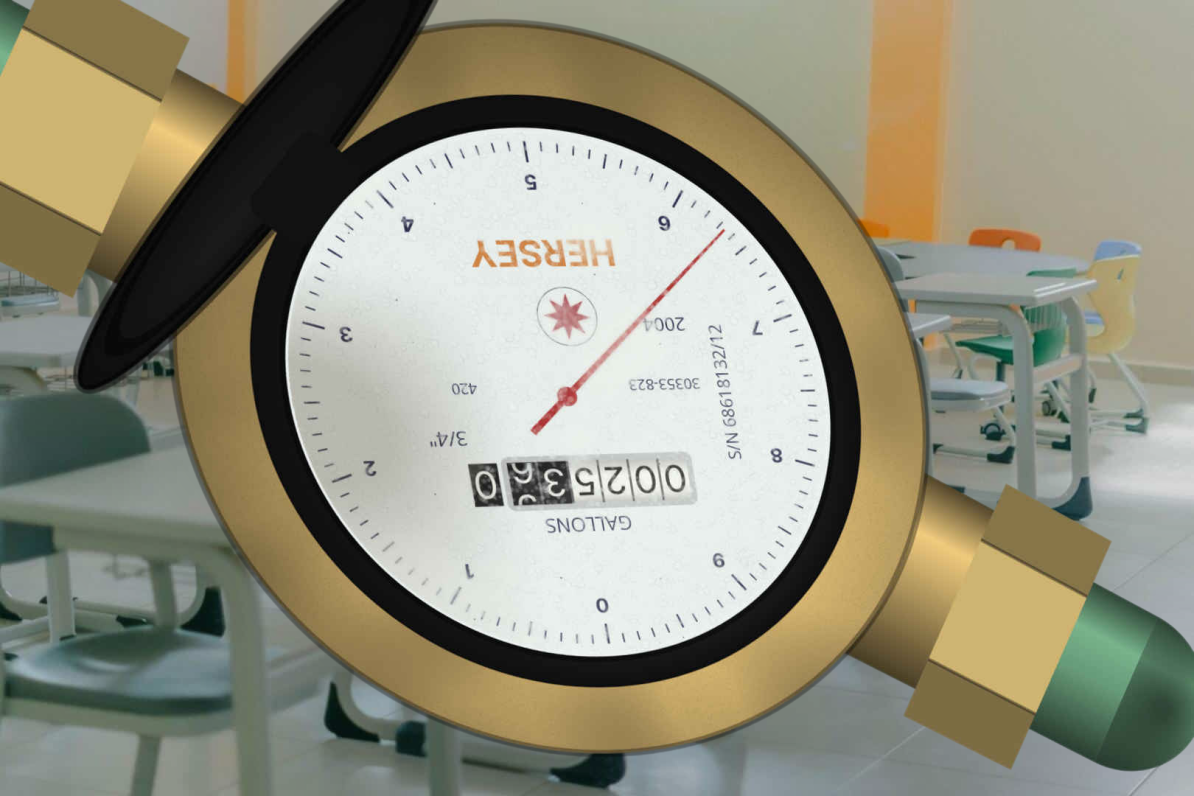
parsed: gal 25356.3
